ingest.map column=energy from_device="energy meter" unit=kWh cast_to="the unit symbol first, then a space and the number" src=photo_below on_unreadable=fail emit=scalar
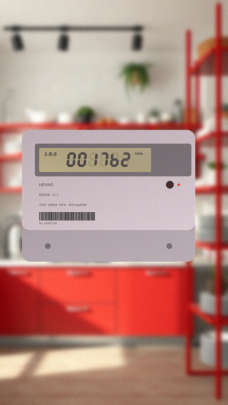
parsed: kWh 1762
